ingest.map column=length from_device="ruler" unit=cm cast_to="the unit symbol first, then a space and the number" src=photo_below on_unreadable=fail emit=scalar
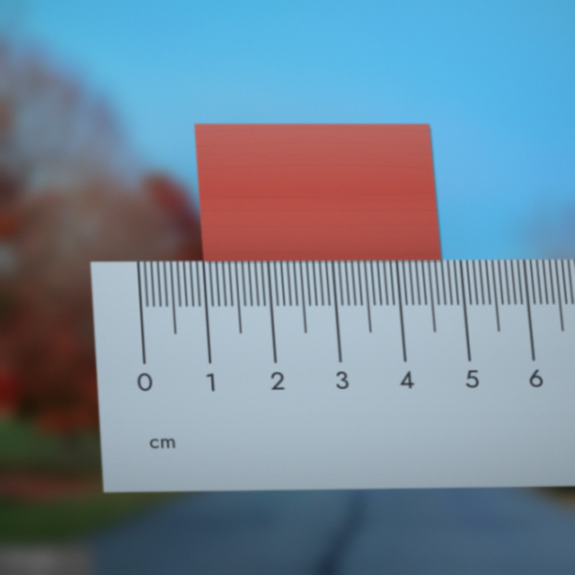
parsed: cm 3.7
